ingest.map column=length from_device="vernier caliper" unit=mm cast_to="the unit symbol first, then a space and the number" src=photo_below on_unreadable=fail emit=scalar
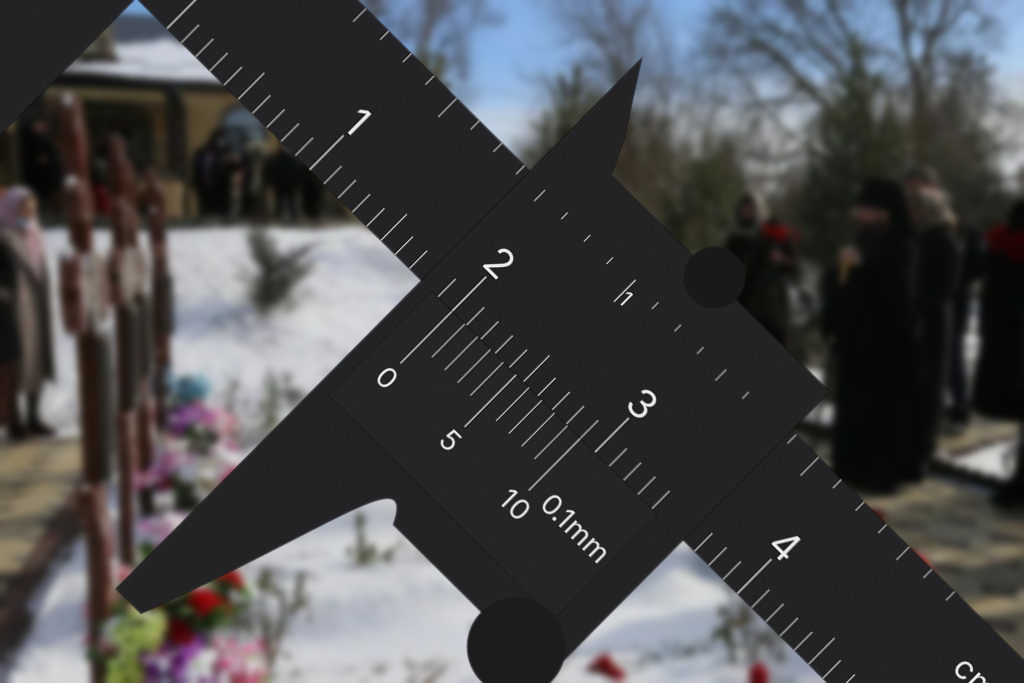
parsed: mm 20.0
